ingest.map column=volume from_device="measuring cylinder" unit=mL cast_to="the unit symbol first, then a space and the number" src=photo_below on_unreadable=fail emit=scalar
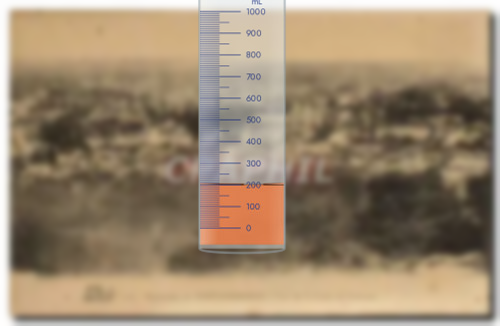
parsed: mL 200
